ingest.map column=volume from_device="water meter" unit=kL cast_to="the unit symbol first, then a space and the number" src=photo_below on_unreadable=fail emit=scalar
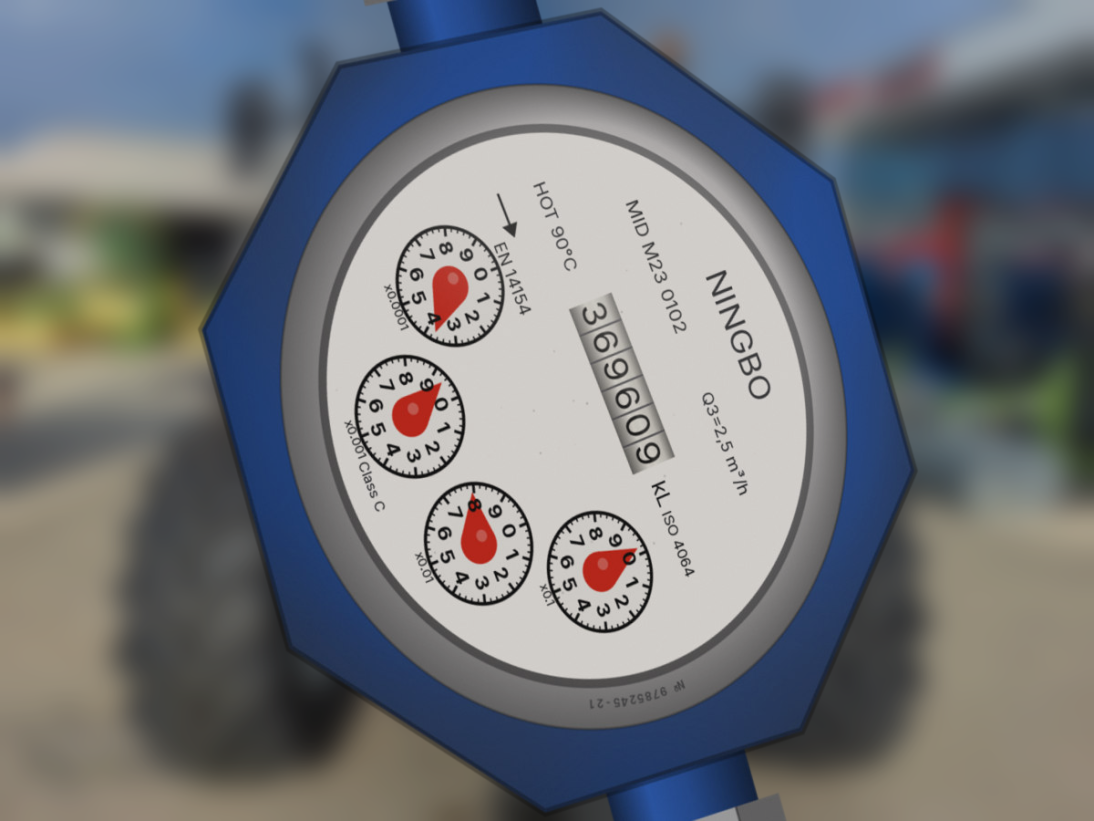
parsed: kL 369608.9793
